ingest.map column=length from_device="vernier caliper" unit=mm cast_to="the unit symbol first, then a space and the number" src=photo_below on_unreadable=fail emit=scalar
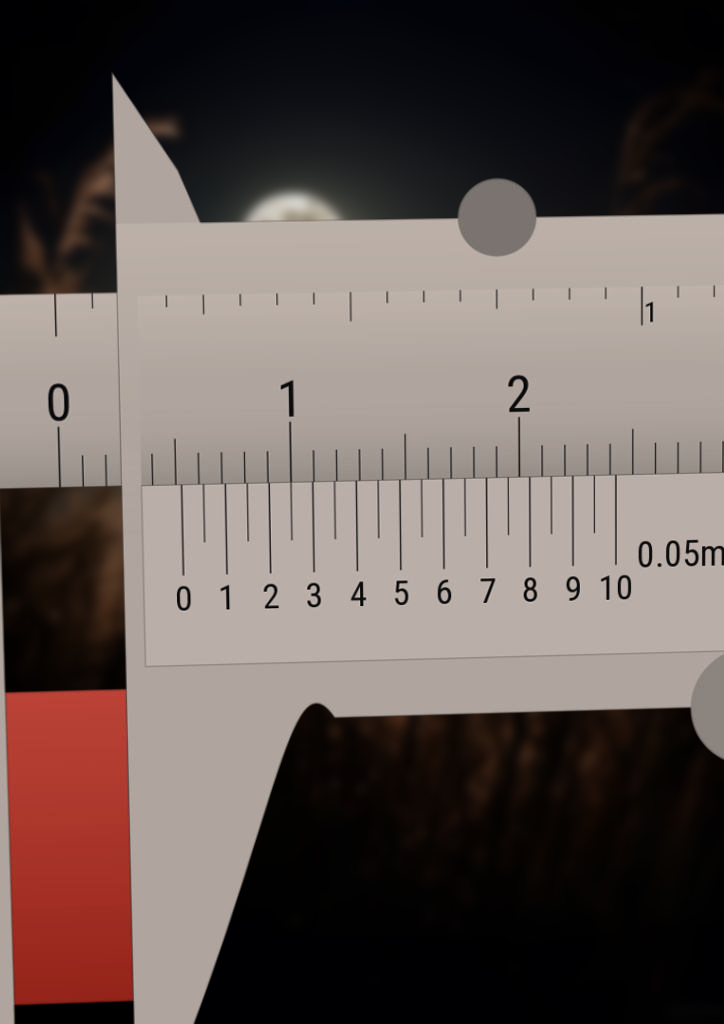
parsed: mm 5.25
